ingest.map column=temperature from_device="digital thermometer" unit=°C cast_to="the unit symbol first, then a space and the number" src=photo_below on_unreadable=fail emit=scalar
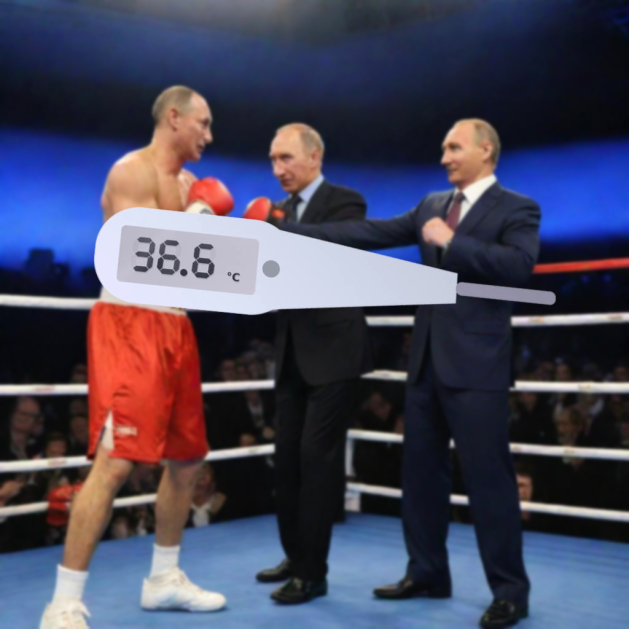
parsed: °C 36.6
